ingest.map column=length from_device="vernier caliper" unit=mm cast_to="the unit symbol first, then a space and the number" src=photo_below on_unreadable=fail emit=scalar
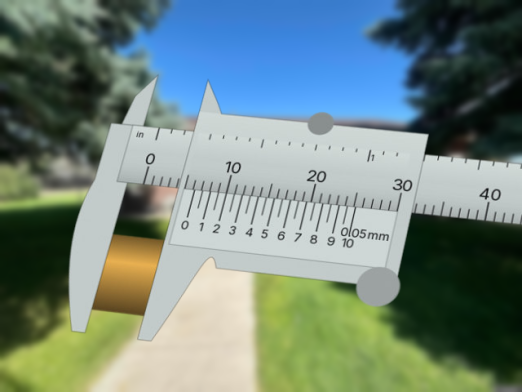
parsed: mm 6.2
